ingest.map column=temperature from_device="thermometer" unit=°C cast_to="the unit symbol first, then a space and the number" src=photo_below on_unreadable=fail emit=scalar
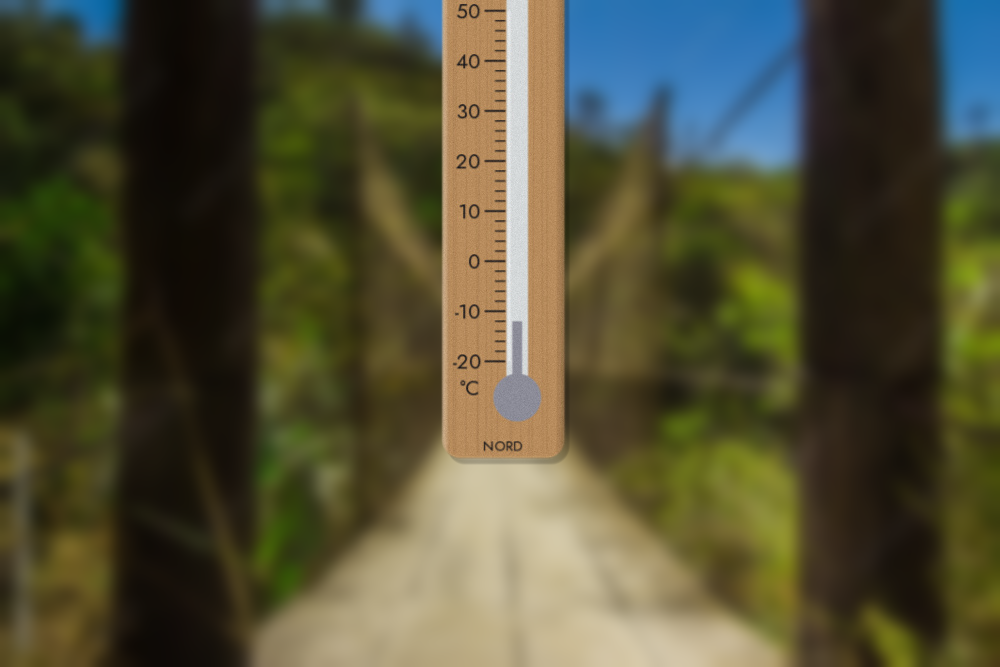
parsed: °C -12
